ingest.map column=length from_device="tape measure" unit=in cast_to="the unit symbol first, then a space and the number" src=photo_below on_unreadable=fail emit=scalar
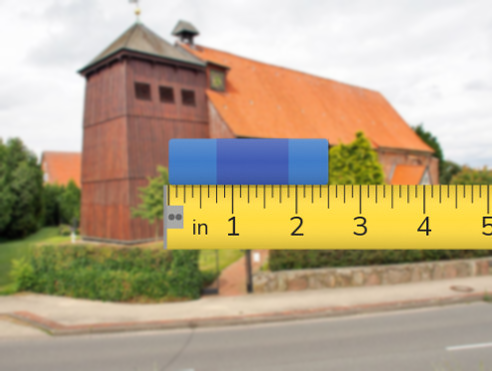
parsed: in 2.5
